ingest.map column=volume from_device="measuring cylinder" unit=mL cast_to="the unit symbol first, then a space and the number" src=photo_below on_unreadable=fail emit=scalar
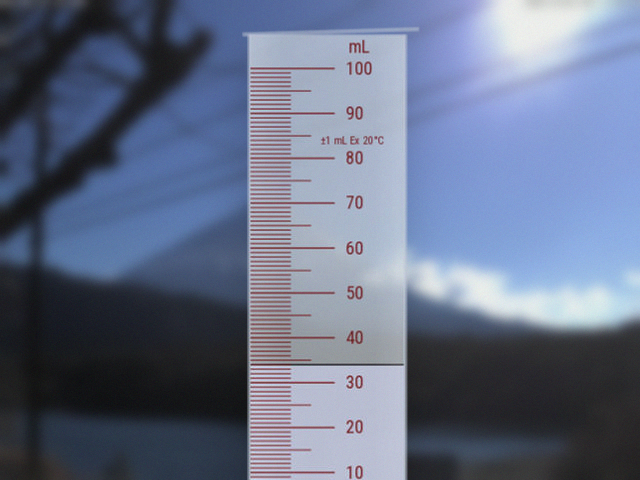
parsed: mL 34
